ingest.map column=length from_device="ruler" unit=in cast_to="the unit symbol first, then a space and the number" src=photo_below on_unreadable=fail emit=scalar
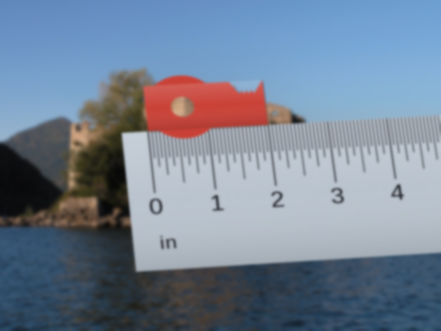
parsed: in 2
